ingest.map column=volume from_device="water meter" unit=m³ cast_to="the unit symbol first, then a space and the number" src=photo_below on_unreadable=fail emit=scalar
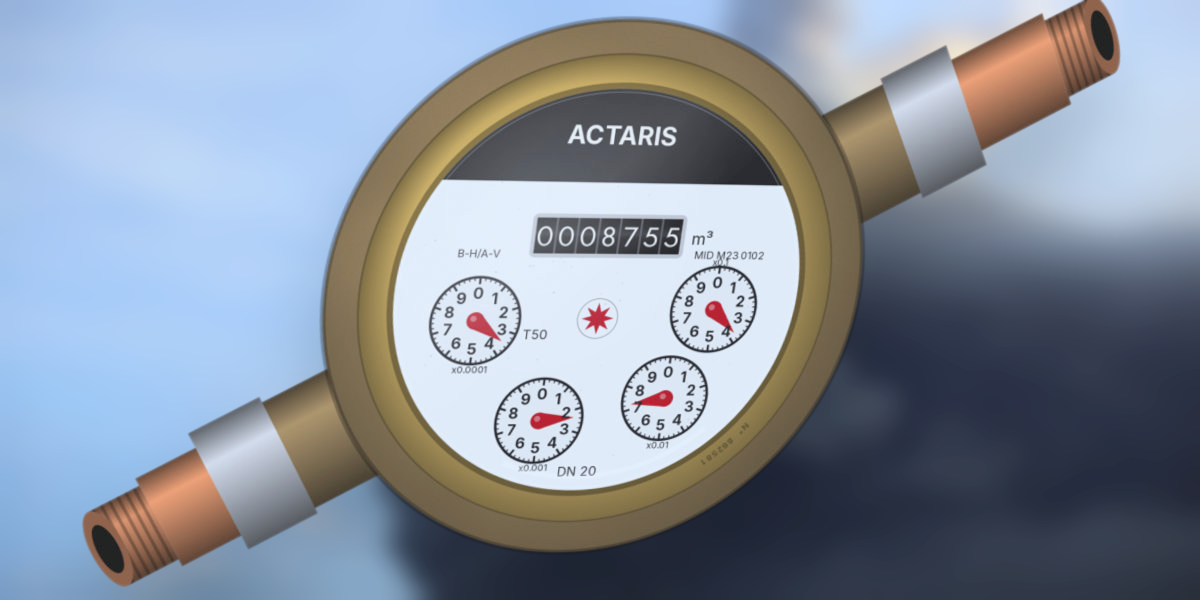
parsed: m³ 8755.3723
